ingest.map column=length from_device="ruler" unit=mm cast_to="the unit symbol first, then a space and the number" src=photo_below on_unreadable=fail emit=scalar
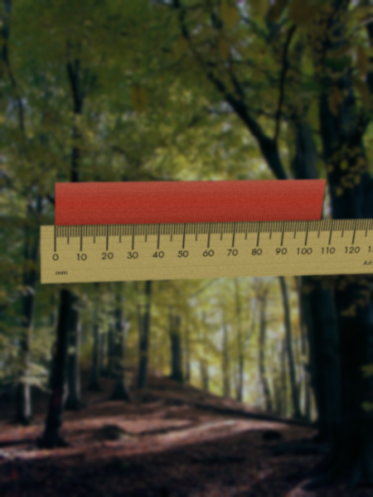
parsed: mm 105
